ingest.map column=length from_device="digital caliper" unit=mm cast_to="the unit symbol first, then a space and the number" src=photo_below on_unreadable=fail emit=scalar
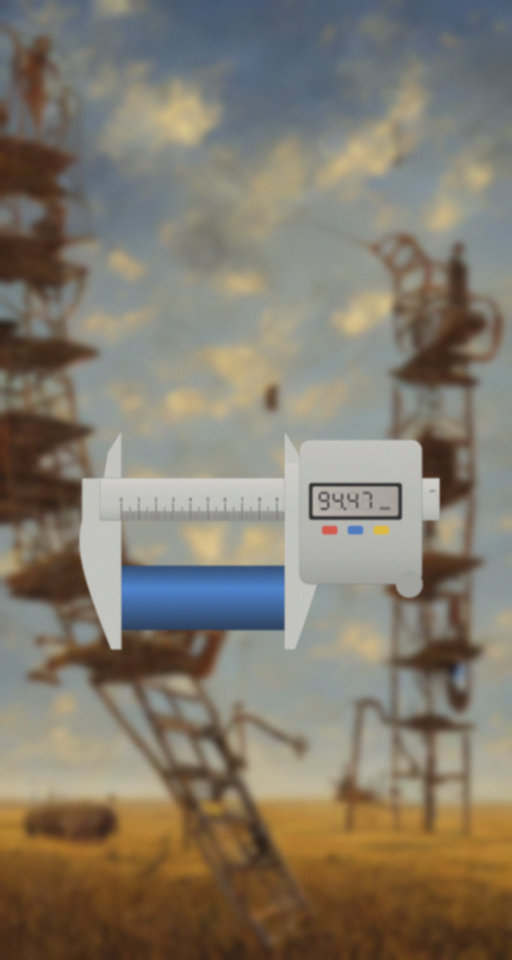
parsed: mm 94.47
